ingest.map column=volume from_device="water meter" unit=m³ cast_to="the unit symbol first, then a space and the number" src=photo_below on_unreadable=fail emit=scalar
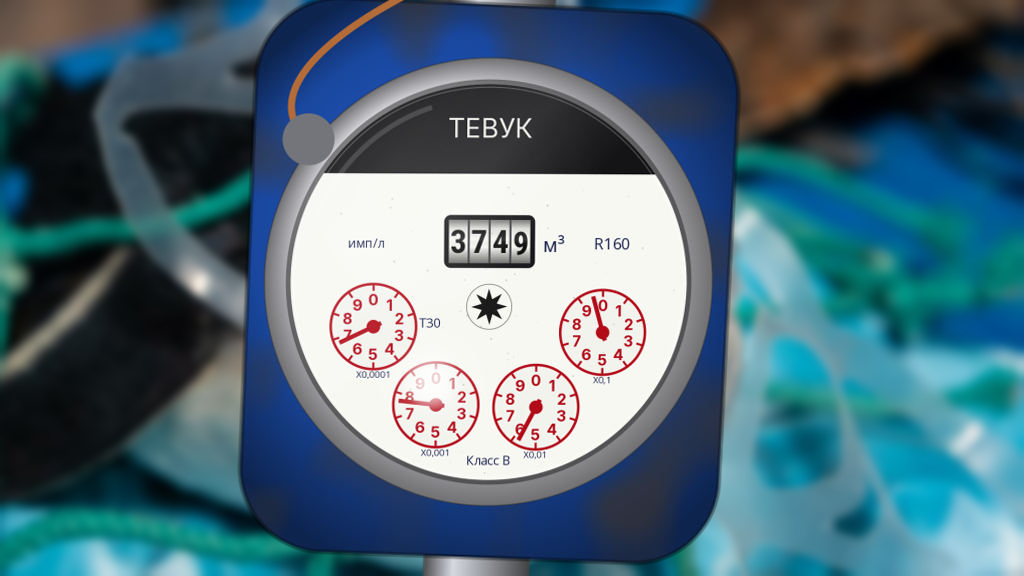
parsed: m³ 3748.9576
